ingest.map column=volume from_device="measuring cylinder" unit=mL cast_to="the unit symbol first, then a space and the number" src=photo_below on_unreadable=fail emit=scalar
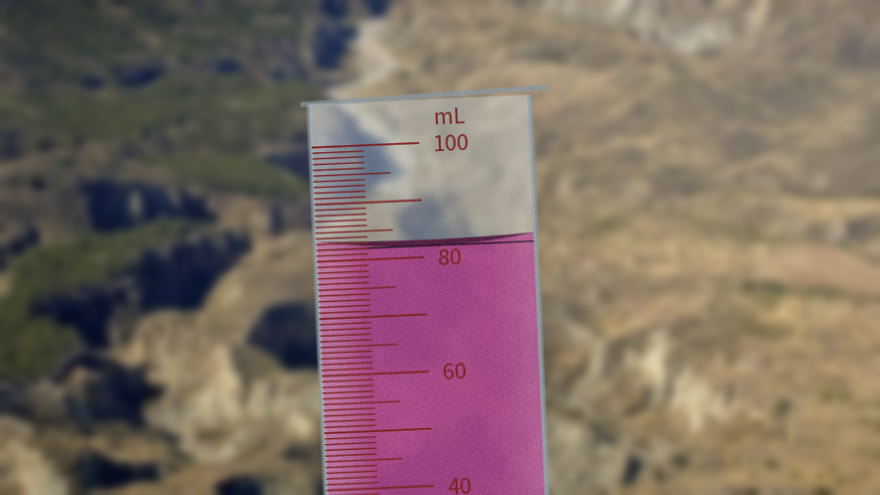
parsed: mL 82
